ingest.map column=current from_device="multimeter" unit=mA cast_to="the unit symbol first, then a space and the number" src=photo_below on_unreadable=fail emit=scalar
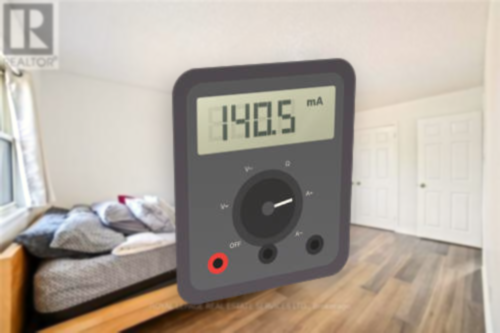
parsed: mA 140.5
